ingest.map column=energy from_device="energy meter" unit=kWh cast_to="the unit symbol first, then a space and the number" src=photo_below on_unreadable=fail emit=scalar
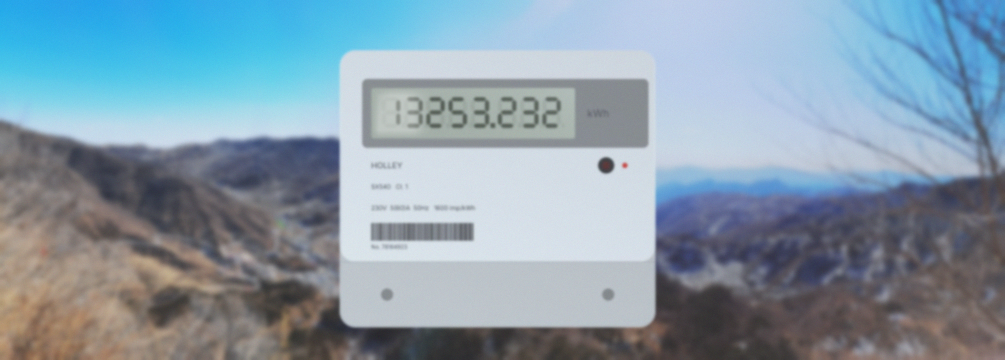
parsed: kWh 13253.232
